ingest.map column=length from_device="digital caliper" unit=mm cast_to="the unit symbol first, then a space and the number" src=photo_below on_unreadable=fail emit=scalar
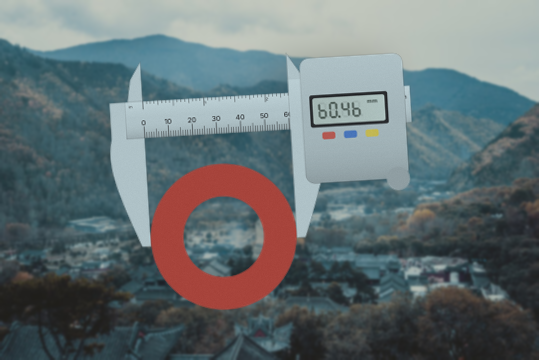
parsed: mm 60.46
